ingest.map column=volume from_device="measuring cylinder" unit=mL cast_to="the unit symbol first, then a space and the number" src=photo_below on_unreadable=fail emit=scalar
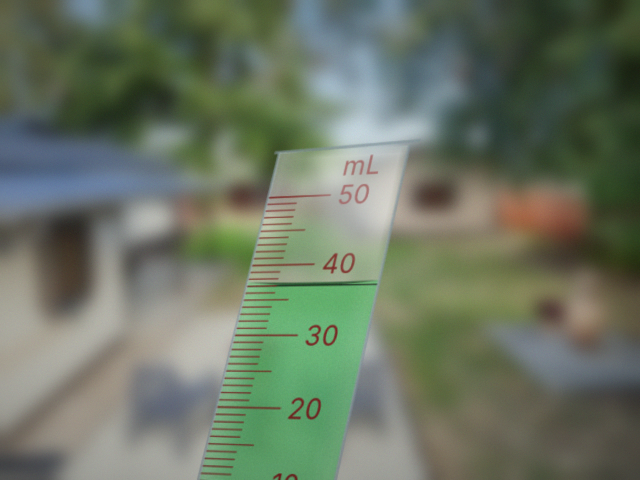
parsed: mL 37
